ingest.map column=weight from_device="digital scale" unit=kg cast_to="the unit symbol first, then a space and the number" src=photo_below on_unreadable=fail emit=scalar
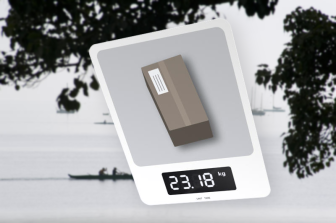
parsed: kg 23.18
